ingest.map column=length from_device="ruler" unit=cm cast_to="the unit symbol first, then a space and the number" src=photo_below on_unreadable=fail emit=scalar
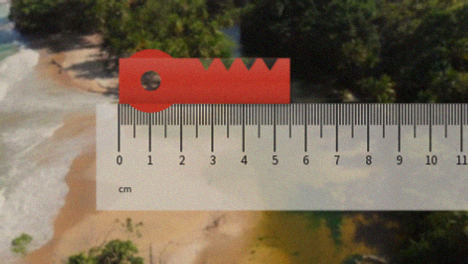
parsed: cm 5.5
